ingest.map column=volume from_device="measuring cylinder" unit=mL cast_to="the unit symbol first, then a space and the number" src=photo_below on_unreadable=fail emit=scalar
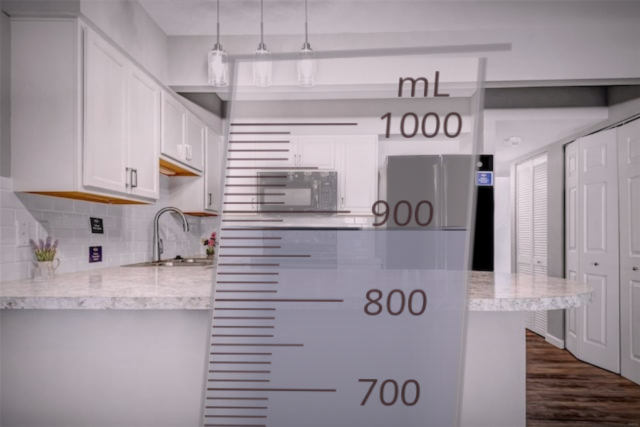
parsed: mL 880
